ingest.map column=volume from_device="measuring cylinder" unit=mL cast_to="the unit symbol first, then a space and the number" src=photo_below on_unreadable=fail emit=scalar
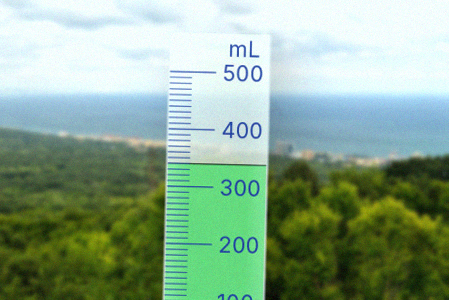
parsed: mL 340
